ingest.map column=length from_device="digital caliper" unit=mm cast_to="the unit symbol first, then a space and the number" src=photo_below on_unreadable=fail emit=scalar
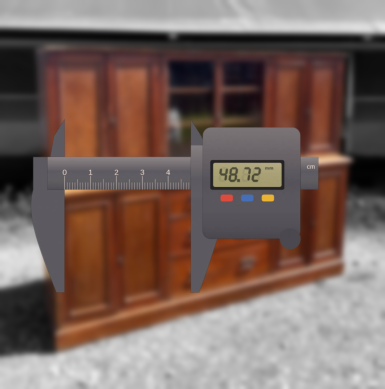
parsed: mm 48.72
